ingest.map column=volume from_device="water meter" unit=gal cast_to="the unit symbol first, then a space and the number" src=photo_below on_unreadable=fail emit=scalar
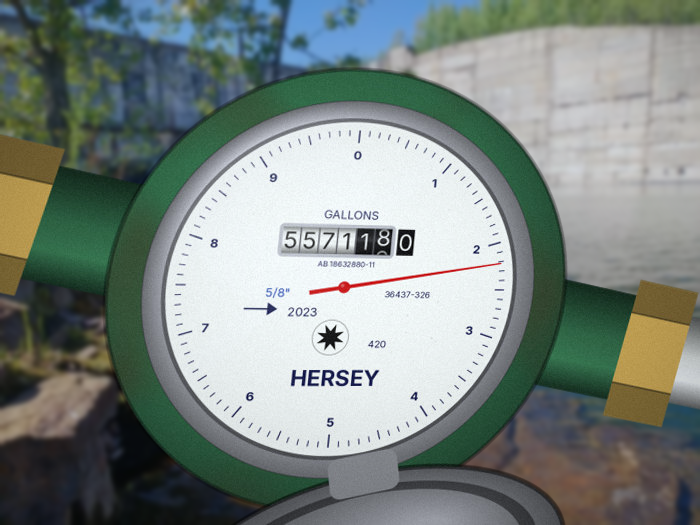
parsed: gal 5571182.2
